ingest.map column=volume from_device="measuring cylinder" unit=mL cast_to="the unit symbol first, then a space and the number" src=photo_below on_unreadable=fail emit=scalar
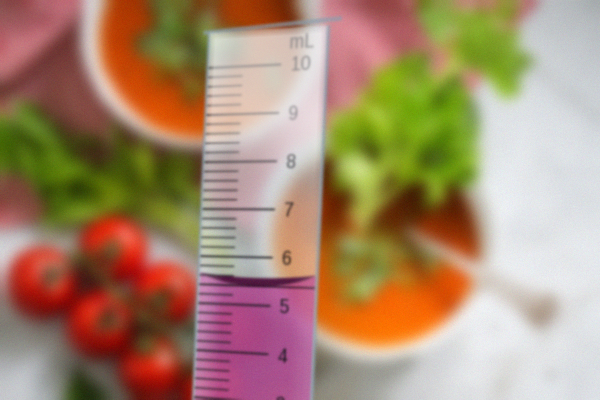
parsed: mL 5.4
